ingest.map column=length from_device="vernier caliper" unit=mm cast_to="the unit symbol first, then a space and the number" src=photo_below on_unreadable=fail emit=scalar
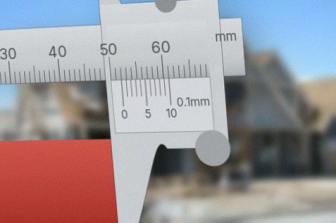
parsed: mm 52.0
